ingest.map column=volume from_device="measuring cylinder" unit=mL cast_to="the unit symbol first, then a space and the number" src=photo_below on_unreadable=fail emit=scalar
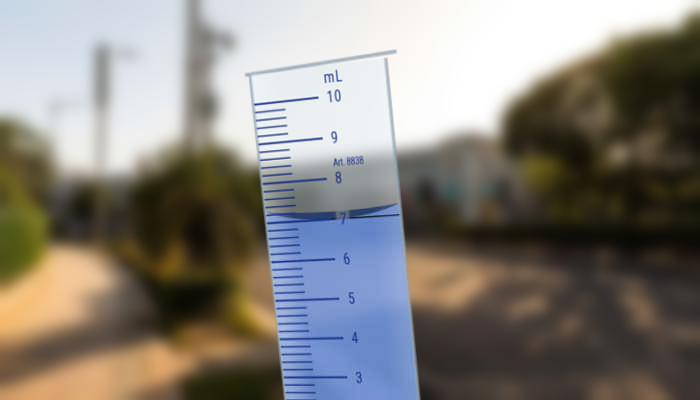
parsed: mL 7
